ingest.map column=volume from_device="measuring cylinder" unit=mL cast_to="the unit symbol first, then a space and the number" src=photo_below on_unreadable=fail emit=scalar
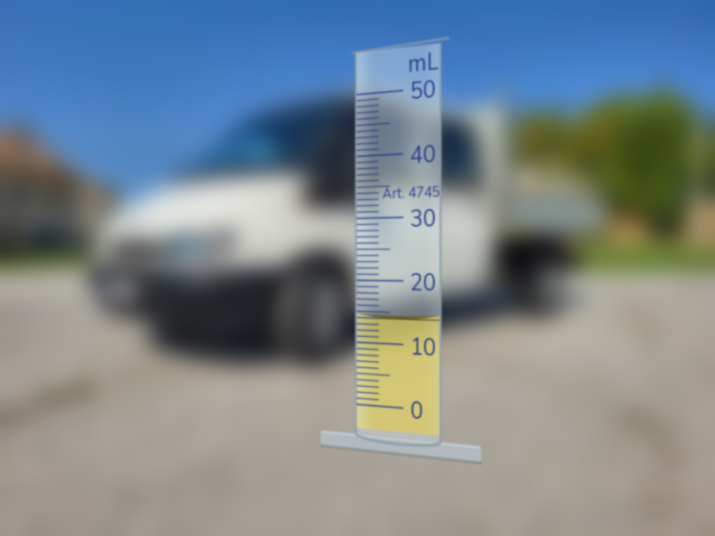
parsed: mL 14
